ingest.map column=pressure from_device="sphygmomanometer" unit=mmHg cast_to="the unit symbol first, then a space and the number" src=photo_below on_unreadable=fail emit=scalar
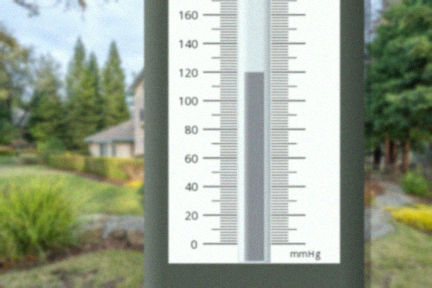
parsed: mmHg 120
